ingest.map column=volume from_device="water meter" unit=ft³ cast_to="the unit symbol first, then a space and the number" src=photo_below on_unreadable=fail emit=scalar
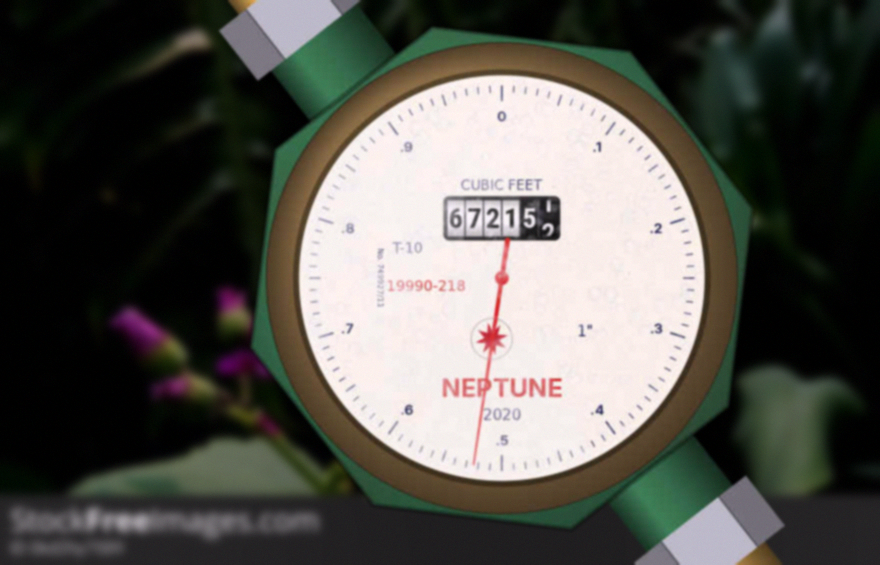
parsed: ft³ 672151.52
